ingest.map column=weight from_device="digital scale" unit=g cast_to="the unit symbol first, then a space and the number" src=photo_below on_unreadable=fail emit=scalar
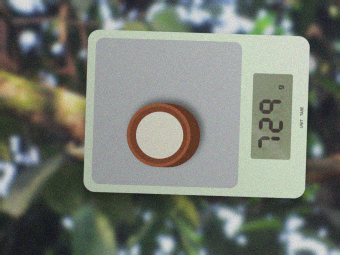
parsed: g 729
